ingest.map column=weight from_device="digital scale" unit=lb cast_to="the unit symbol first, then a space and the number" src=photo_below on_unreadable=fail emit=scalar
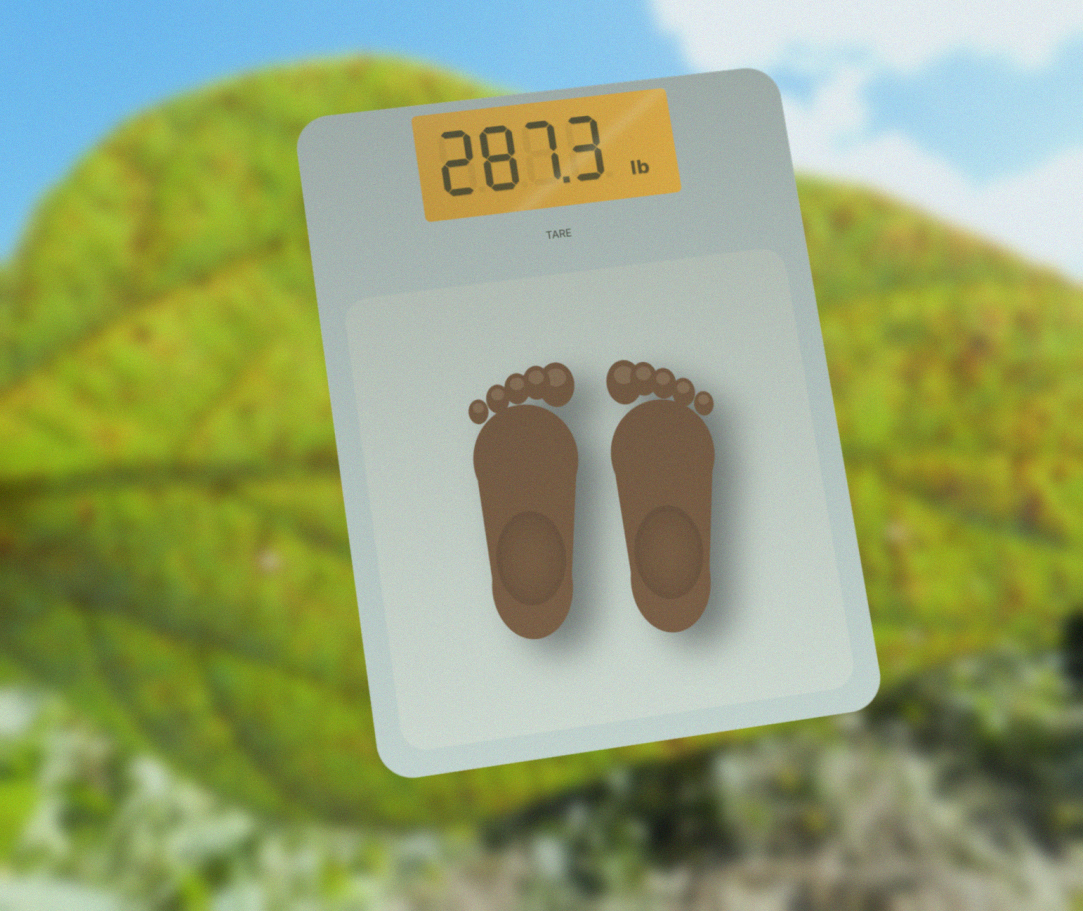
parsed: lb 287.3
